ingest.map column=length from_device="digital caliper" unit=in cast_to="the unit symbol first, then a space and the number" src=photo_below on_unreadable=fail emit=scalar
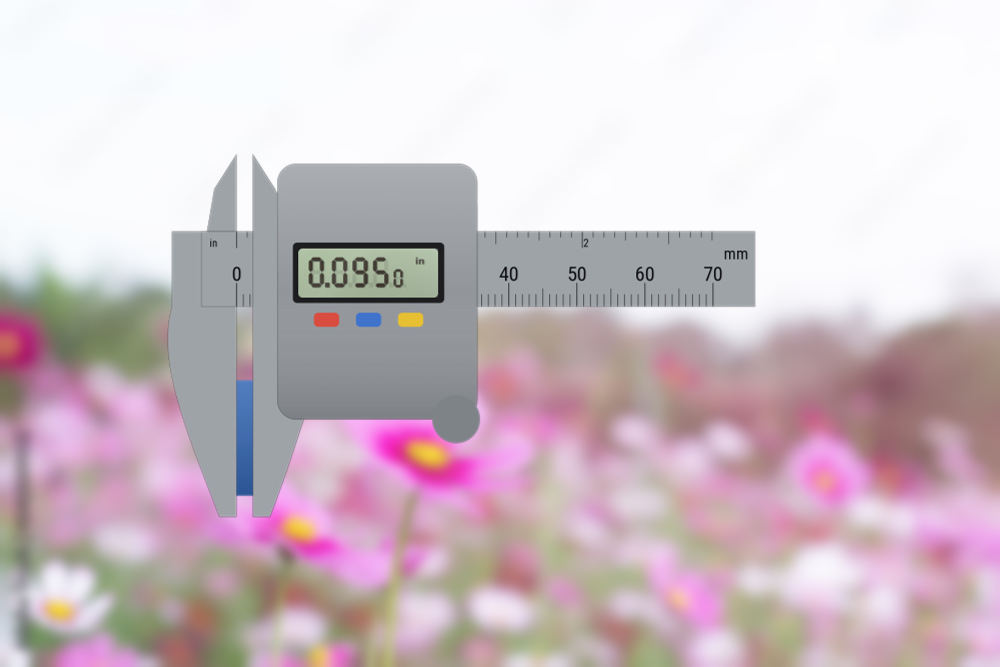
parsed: in 0.0950
